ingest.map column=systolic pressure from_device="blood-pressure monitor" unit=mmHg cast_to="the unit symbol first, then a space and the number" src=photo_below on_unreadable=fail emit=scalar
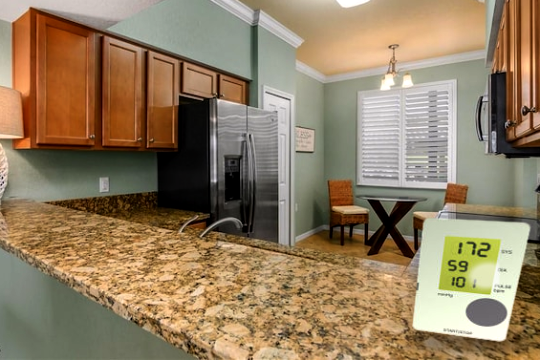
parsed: mmHg 172
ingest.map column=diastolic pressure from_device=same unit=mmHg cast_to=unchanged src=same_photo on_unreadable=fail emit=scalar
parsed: mmHg 59
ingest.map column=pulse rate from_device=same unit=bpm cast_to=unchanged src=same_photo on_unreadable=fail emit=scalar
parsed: bpm 101
